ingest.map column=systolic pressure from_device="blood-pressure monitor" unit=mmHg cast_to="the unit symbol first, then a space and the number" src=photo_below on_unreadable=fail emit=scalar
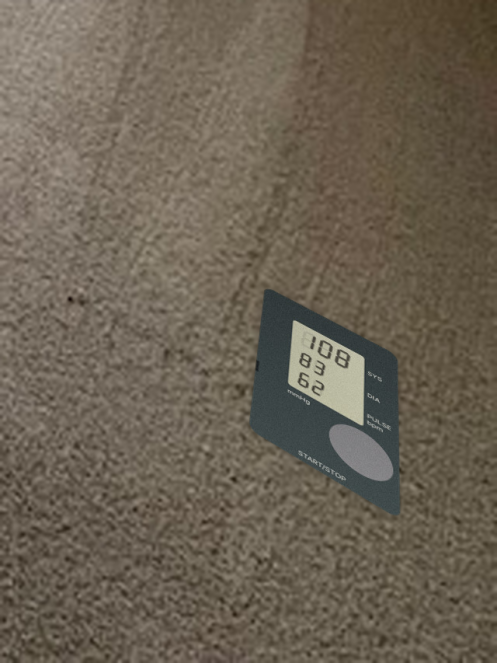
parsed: mmHg 108
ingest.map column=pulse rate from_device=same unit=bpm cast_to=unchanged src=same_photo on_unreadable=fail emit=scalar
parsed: bpm 62
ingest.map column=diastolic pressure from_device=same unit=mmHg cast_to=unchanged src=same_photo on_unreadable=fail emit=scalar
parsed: mmHg 83
